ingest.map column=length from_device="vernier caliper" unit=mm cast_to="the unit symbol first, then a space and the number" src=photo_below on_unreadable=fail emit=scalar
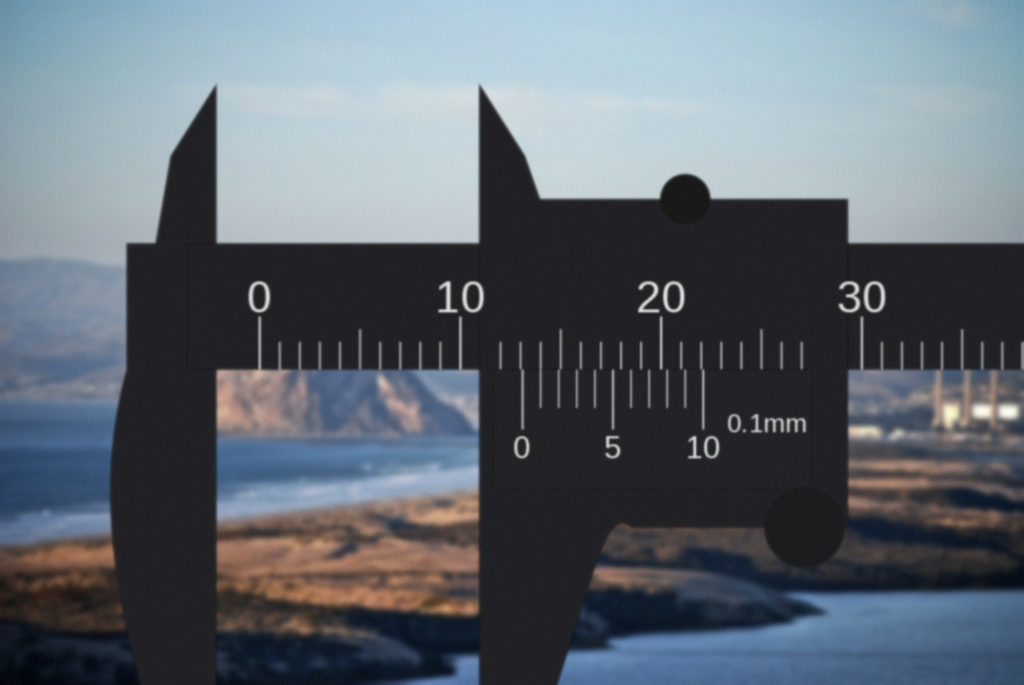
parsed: mm 13.1
